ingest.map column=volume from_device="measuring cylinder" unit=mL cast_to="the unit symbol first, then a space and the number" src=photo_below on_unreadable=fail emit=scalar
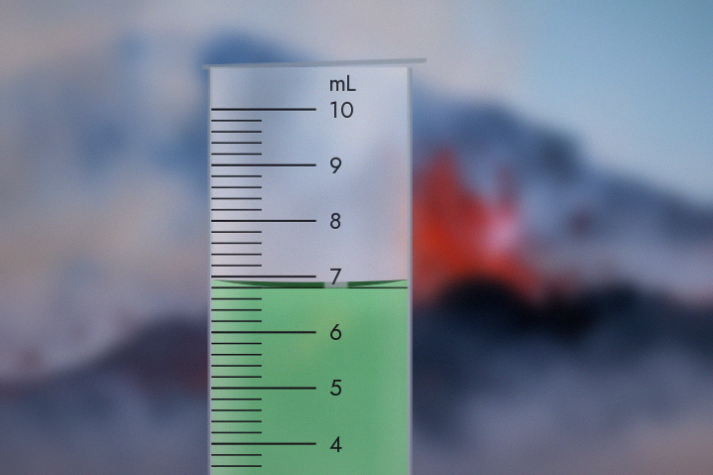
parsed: mL 6.8
